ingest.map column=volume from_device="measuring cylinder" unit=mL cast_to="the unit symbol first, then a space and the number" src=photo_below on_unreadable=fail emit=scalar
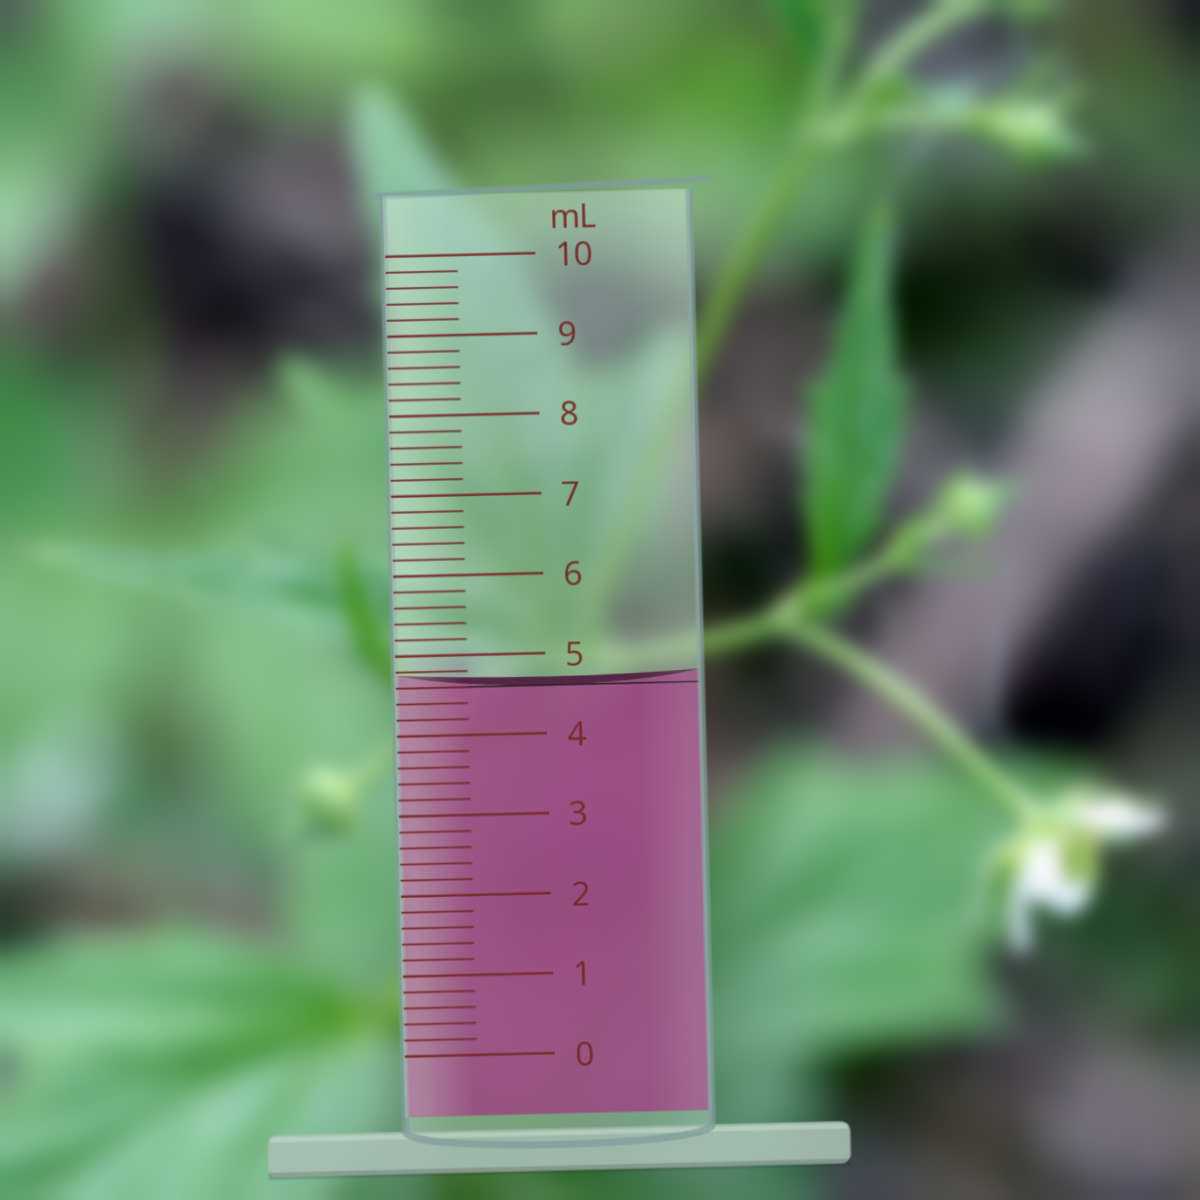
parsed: mL 4.6
